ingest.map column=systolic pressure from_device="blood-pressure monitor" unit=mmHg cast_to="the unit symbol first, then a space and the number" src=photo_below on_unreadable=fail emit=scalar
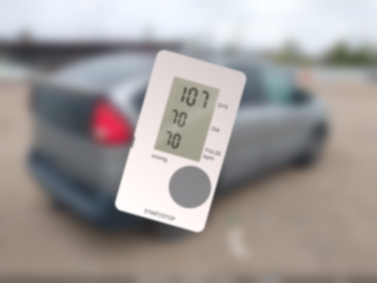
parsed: mmHg 107
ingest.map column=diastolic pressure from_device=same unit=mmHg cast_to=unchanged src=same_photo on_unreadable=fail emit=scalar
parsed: mmHg 70
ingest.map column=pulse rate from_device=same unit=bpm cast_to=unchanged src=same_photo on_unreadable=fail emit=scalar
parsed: bpm 70
